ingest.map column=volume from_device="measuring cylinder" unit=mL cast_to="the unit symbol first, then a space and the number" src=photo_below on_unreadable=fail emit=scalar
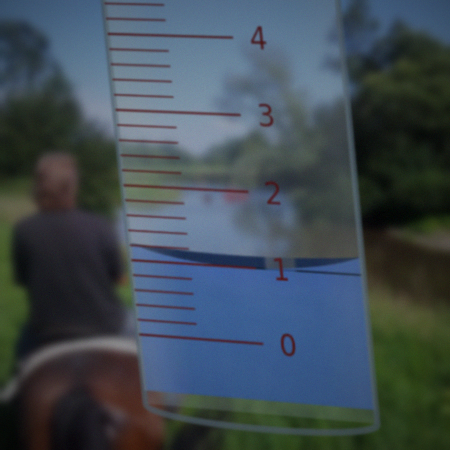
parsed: mL 1
